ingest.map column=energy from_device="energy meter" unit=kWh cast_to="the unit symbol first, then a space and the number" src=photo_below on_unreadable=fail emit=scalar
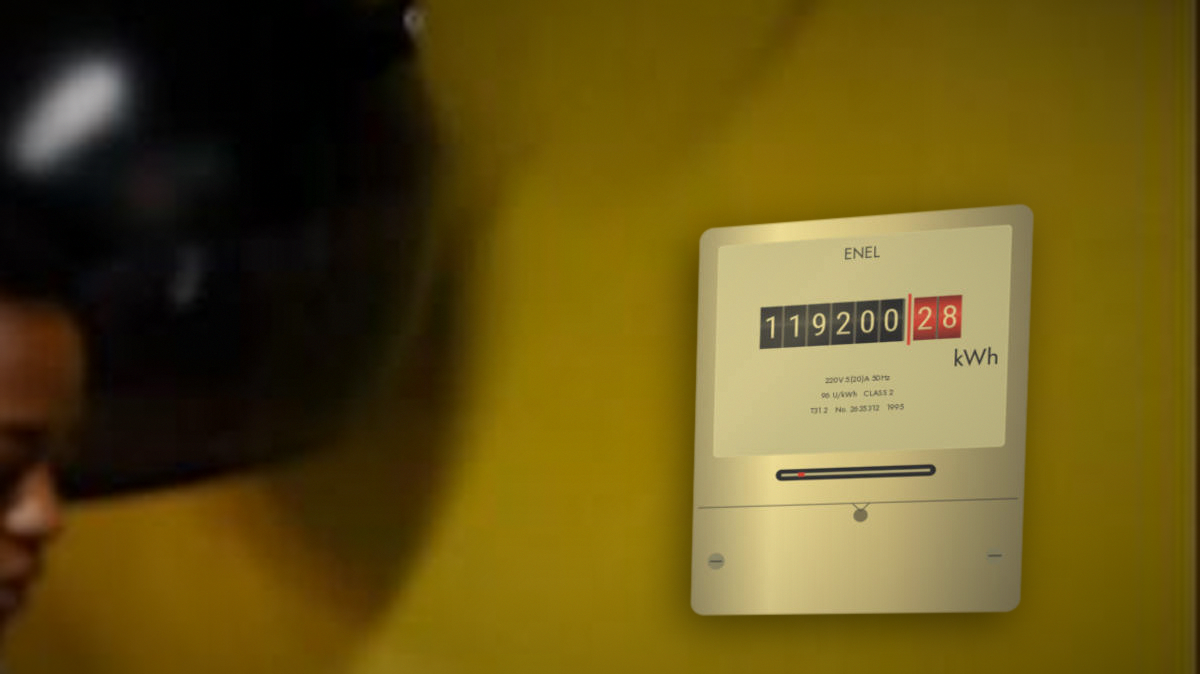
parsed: kWh 119200.28
